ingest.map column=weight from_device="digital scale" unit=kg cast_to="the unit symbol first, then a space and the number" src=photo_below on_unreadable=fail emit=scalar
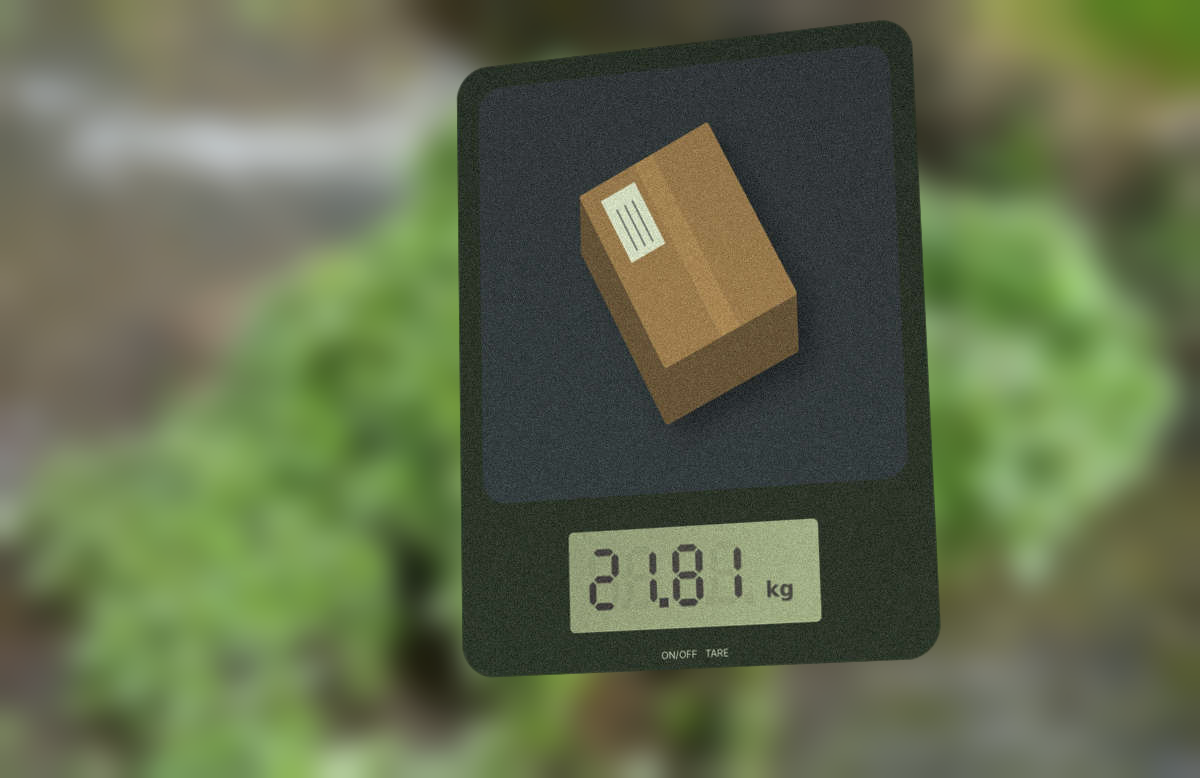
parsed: kg 21.81
